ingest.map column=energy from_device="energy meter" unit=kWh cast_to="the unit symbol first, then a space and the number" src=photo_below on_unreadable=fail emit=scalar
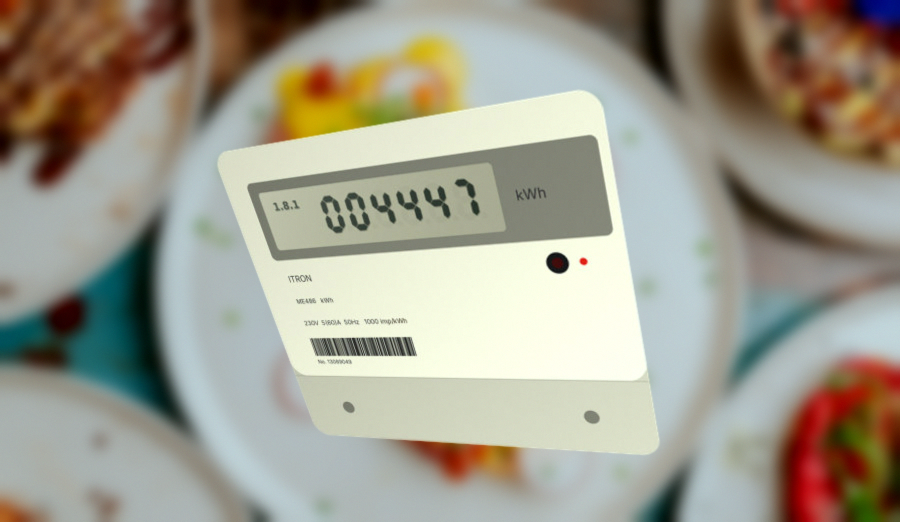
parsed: kWh 4447
